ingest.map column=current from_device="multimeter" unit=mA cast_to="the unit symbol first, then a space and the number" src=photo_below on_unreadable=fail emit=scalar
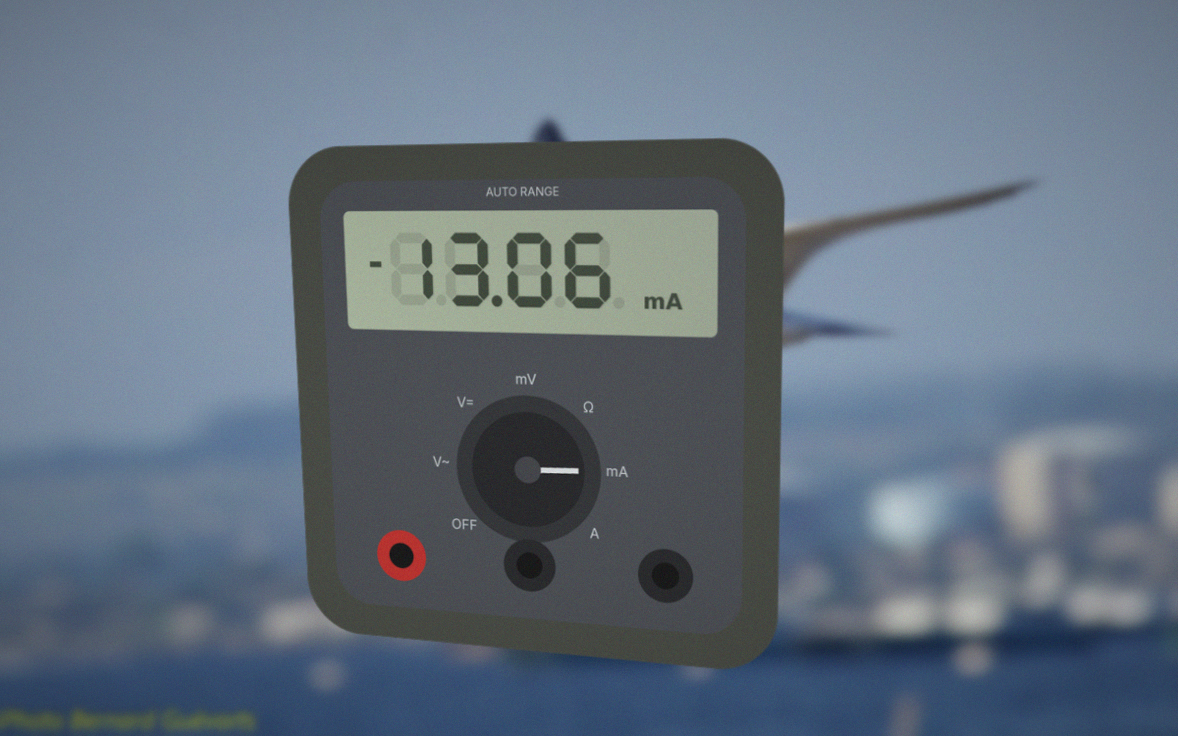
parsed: mA -13.06
